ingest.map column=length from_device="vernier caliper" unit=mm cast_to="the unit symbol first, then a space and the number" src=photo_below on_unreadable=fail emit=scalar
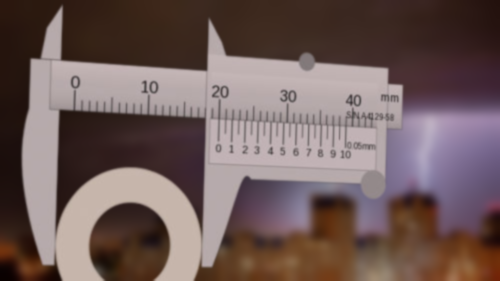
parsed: mm 20.0
